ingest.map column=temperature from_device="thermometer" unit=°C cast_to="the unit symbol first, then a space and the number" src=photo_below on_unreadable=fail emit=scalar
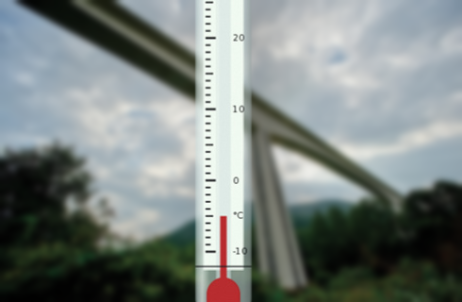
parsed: °C -5
